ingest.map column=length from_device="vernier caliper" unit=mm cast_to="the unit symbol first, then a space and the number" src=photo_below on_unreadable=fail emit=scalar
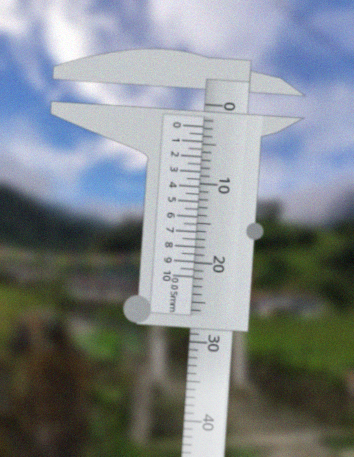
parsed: mm 2.8
